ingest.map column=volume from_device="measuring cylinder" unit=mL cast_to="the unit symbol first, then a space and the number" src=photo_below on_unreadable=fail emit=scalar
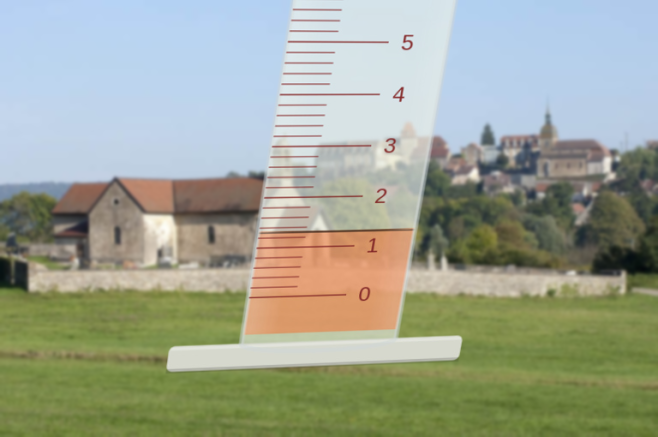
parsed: mL 1.3
